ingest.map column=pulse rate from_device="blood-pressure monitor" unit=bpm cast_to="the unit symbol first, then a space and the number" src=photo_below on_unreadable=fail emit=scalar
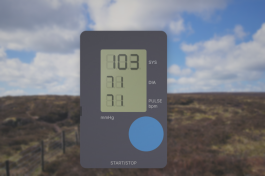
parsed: bpm 71
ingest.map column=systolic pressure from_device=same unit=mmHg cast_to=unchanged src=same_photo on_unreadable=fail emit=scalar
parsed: mmHg 103
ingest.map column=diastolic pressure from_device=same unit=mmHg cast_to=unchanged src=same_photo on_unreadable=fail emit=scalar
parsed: mmHg 71
